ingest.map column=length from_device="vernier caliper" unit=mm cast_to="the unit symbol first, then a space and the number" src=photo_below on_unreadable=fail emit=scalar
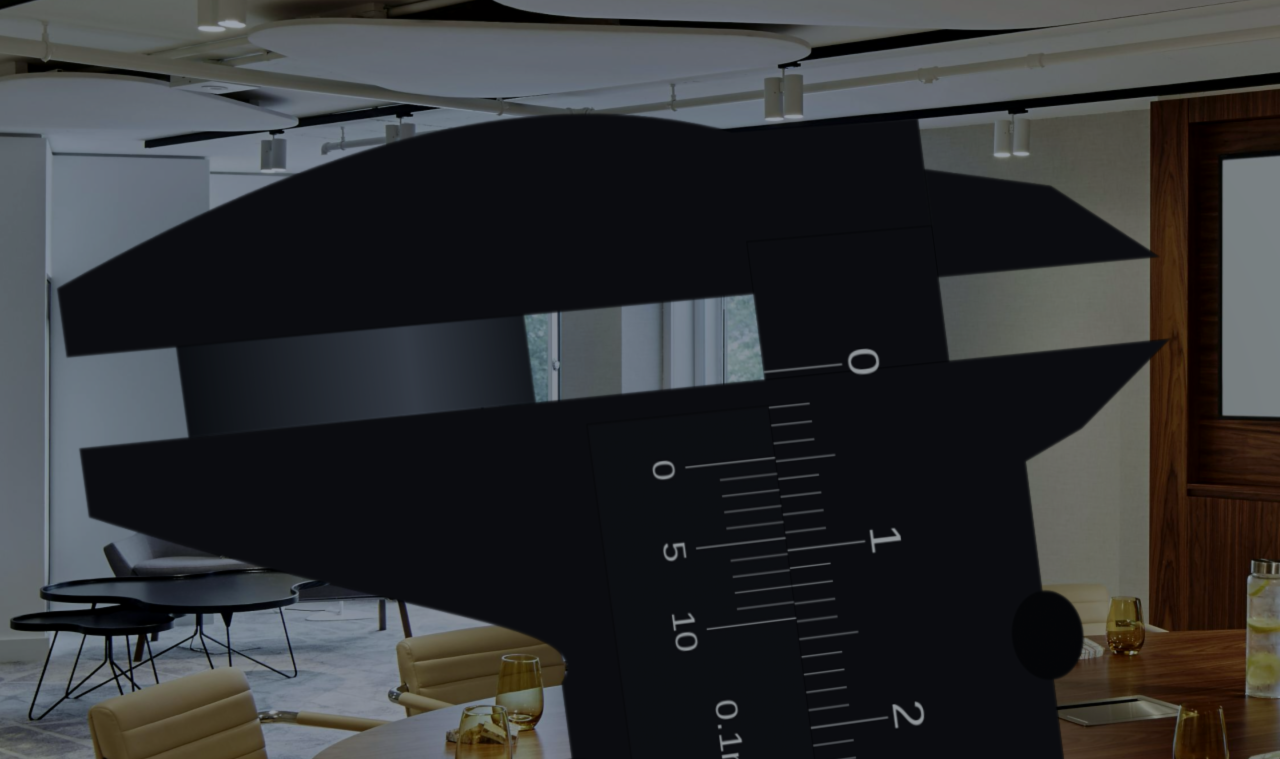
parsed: mm 4.8
